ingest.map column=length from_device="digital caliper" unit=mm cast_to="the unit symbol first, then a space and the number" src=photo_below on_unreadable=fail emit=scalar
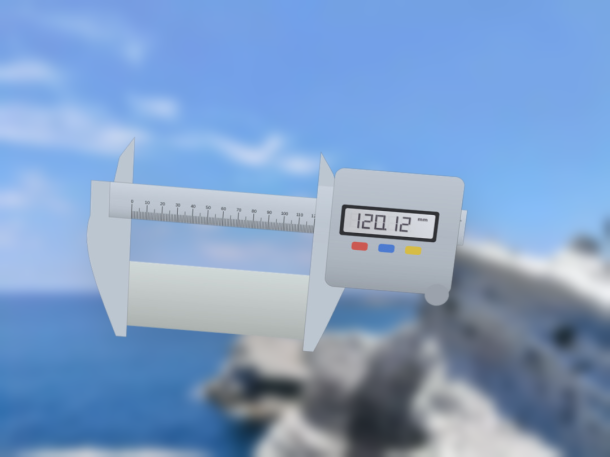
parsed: mm 120.12
